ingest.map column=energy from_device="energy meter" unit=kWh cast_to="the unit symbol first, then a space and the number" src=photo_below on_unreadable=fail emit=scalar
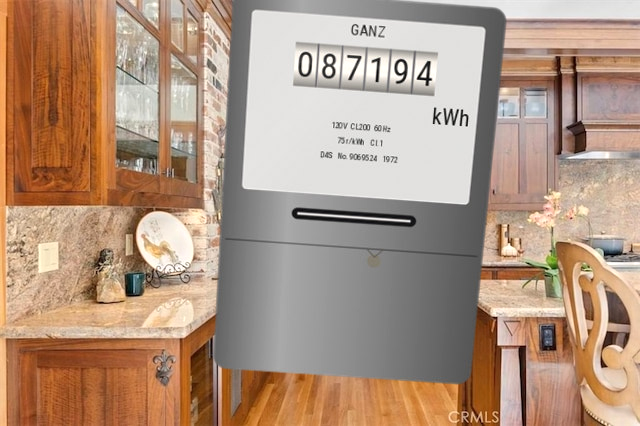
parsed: kWh 87194
